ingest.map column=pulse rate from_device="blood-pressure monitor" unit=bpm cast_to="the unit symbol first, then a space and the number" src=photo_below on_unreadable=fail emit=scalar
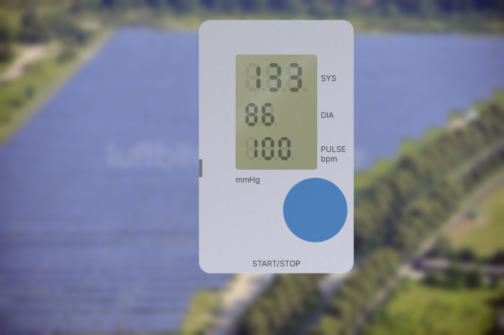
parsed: bpm 100
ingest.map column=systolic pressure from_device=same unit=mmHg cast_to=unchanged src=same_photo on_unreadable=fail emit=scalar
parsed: mmHg 133
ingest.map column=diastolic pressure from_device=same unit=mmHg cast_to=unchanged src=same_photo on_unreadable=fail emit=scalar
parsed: mmHg 86
